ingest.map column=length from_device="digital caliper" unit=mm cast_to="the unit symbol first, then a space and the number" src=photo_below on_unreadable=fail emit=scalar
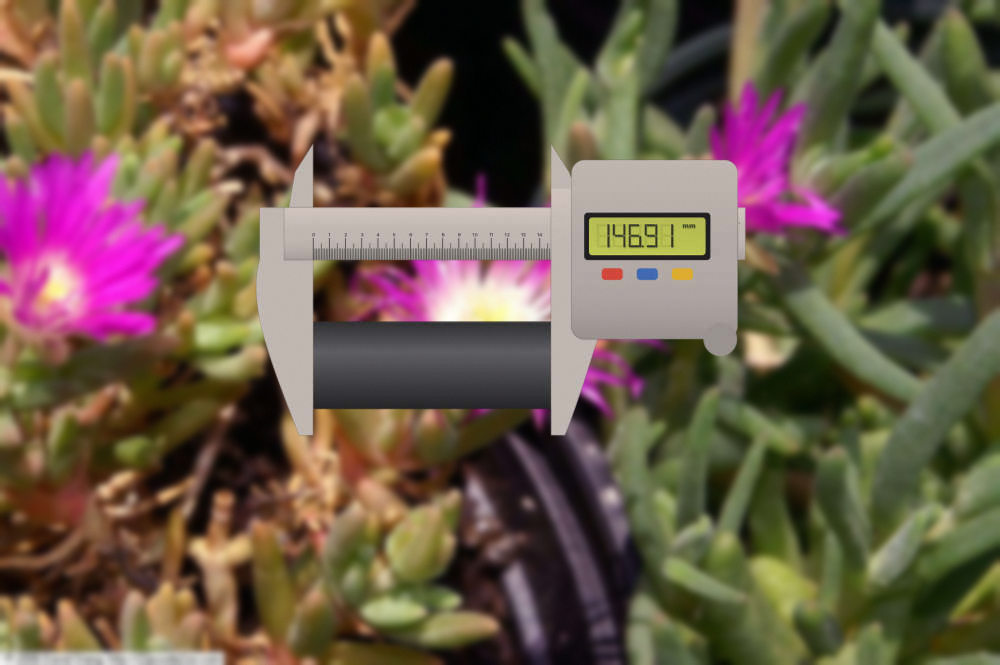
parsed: mm 146.91
